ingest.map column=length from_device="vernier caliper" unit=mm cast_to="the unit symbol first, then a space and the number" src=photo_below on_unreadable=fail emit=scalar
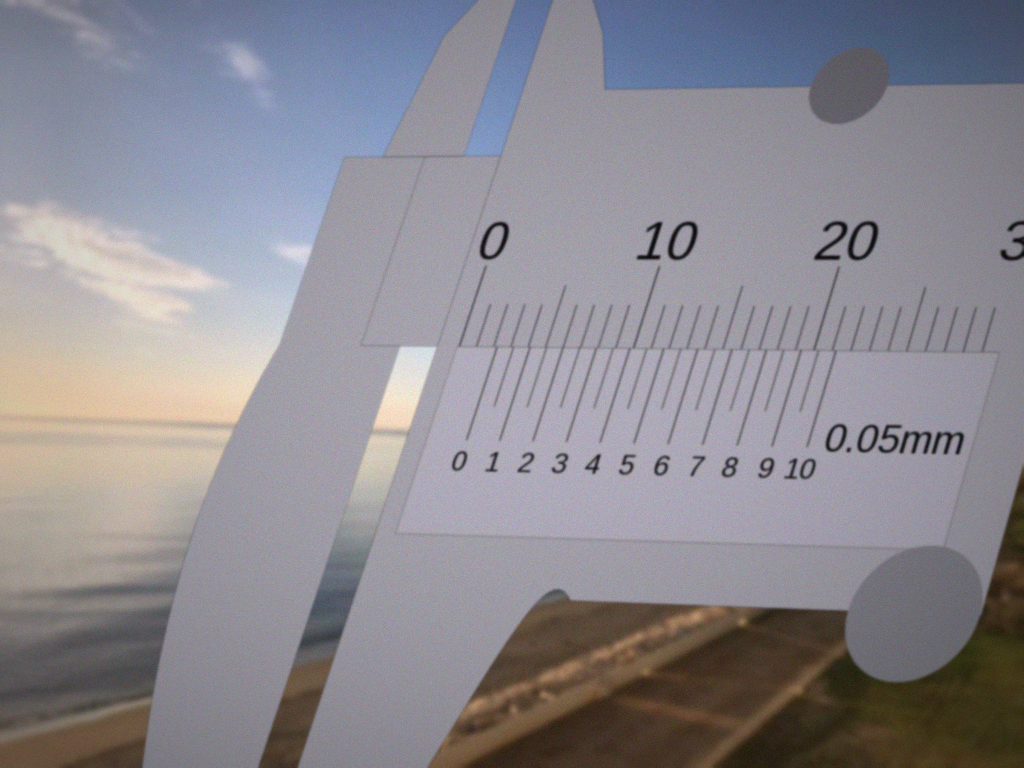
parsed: mm 2.2
